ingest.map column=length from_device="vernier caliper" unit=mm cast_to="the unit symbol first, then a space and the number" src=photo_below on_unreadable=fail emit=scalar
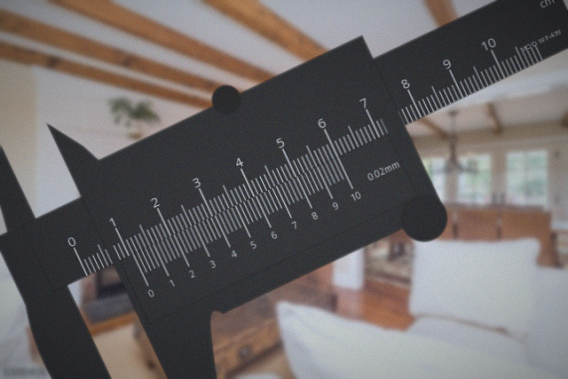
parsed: mm 11.0
